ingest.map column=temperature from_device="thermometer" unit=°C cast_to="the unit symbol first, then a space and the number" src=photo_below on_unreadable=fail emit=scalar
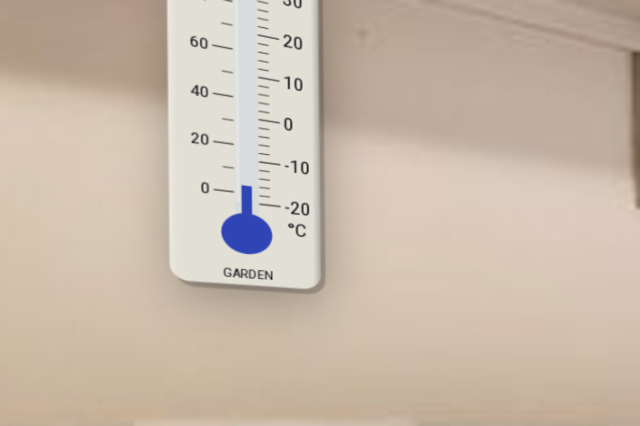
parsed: °C -16
